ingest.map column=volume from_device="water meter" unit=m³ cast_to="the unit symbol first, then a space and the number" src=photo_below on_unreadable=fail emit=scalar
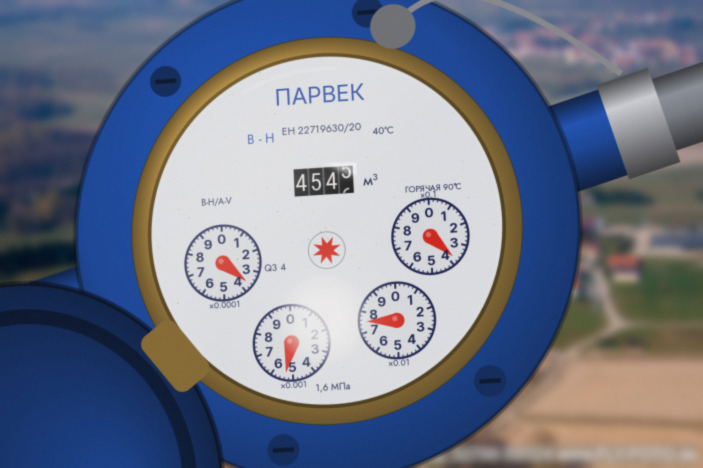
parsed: m³ 4545.3753
